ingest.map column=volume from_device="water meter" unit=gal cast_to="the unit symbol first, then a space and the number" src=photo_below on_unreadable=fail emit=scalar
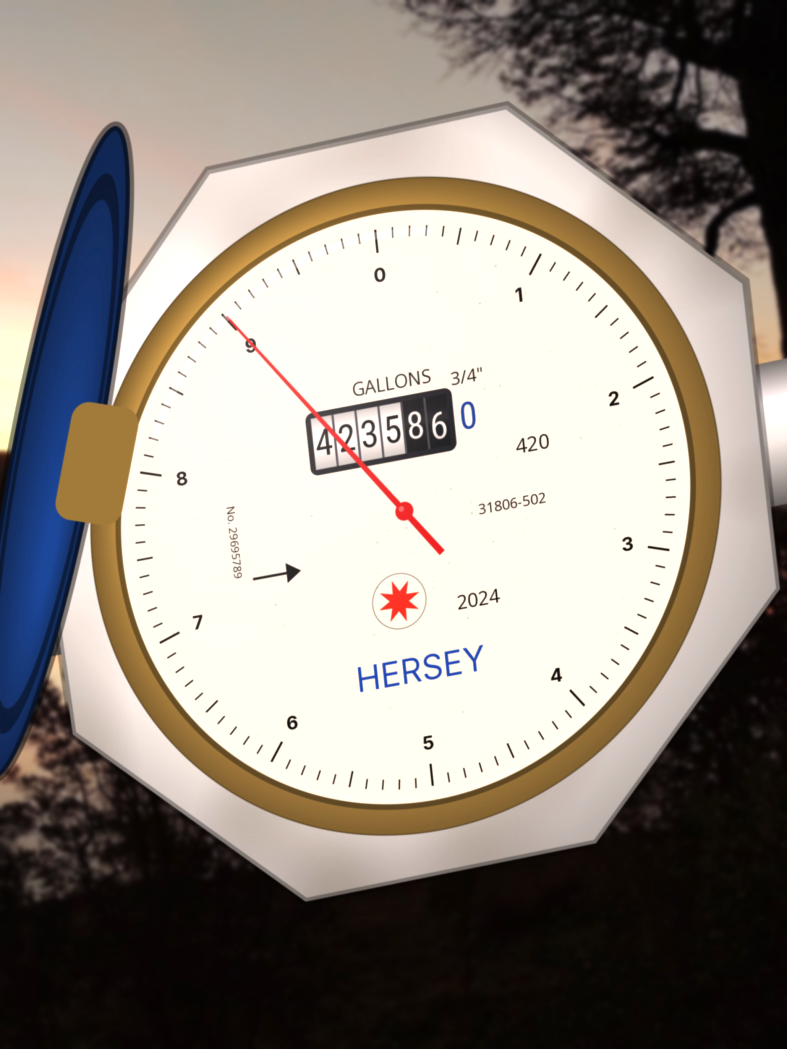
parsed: gal 4235859.0
